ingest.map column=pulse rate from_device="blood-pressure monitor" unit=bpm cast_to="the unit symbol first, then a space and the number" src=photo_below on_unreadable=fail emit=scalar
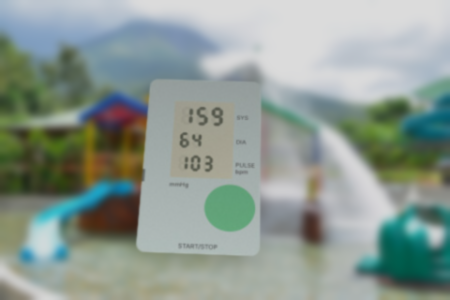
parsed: bpm 103
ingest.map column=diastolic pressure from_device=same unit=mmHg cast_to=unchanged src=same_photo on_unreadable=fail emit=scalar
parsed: mmHg 64
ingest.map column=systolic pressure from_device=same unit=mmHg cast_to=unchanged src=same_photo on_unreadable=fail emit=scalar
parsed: mmHg 159
